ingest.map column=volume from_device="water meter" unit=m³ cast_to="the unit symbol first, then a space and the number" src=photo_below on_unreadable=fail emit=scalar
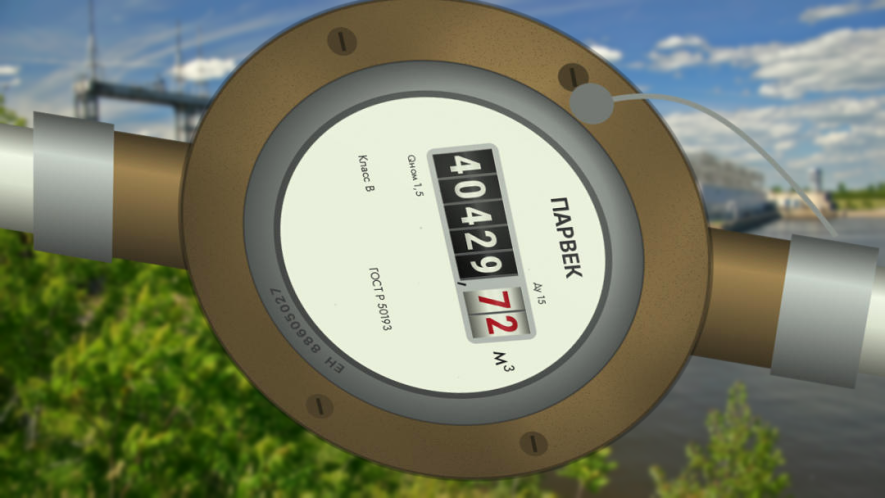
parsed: m³ 40429.72
